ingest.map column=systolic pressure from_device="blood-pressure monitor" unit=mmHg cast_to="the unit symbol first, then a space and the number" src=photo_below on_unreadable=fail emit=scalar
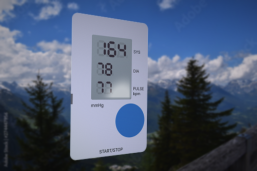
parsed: mmHg 164
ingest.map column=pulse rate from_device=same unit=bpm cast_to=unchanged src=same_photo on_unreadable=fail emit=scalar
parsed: bpm 77
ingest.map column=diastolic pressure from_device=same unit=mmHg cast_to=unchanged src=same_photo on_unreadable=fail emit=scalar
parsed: mmHg 78
